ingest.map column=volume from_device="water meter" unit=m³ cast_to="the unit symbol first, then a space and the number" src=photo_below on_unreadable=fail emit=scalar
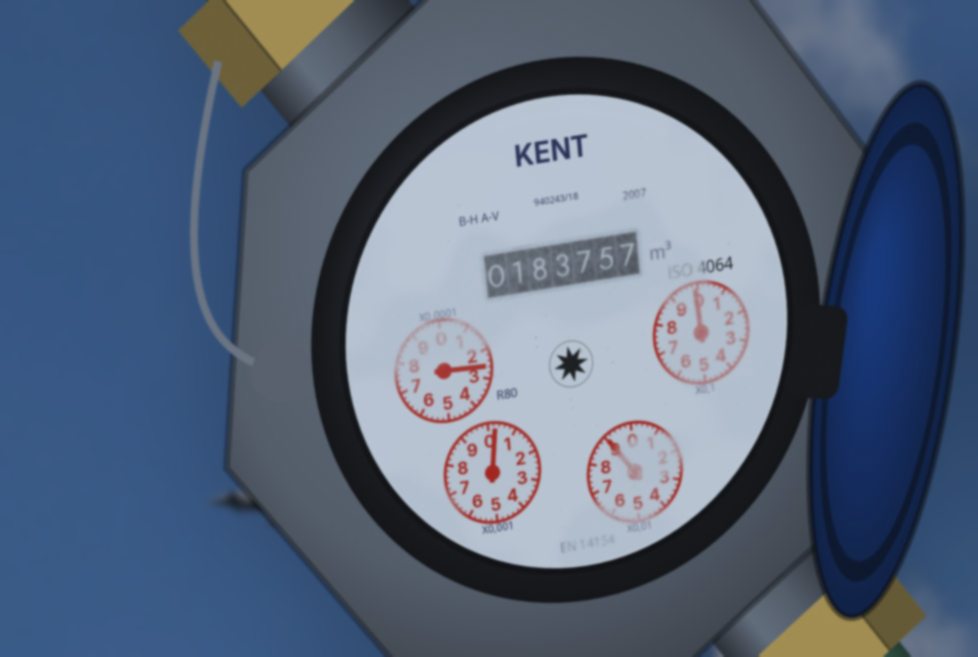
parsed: m³ 183756.9902
